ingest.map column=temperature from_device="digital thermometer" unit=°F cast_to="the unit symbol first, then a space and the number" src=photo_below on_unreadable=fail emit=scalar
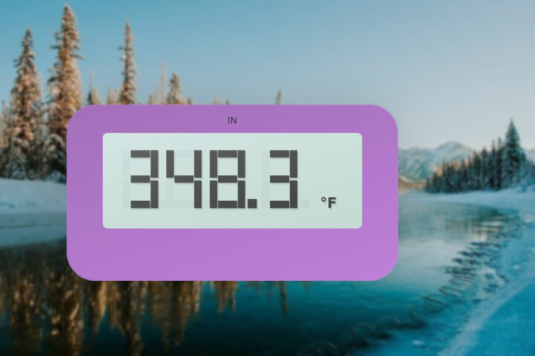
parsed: °F 348.3
